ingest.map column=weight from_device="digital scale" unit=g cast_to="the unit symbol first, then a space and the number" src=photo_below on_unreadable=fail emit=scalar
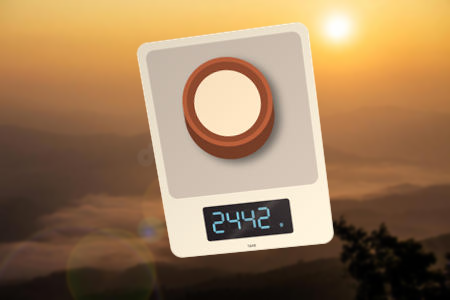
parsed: g 2442
